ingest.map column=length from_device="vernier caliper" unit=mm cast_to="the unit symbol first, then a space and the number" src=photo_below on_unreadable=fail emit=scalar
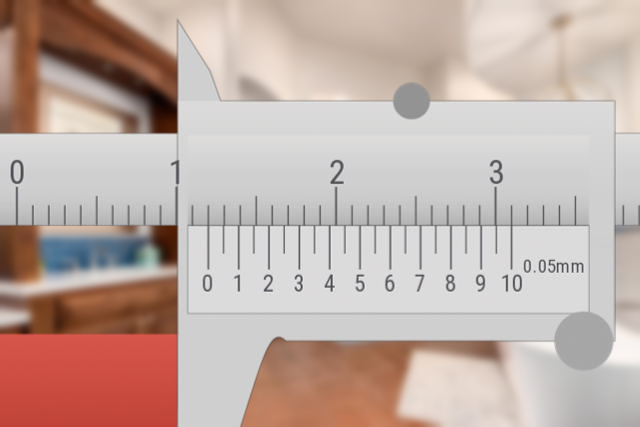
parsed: mm 12.0
